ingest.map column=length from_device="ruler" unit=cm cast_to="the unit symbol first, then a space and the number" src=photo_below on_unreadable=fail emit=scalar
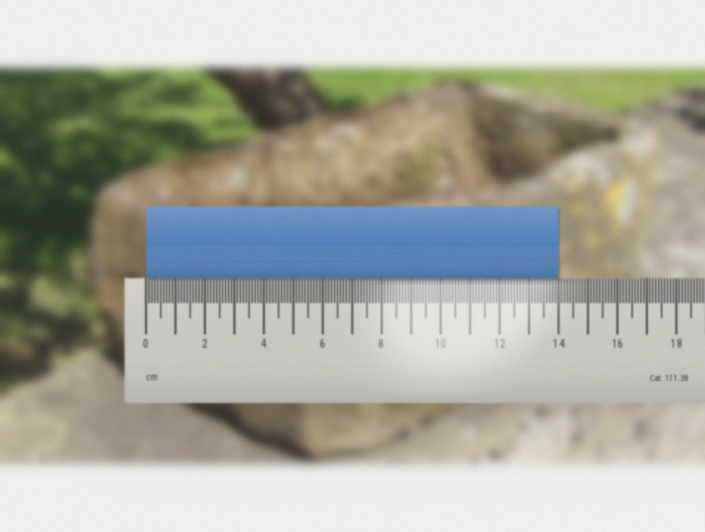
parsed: cm 14
